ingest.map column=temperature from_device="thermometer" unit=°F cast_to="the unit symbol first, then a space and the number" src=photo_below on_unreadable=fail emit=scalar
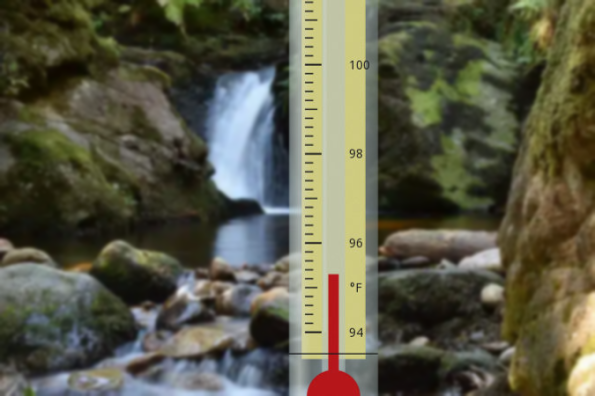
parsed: °F 95.3
